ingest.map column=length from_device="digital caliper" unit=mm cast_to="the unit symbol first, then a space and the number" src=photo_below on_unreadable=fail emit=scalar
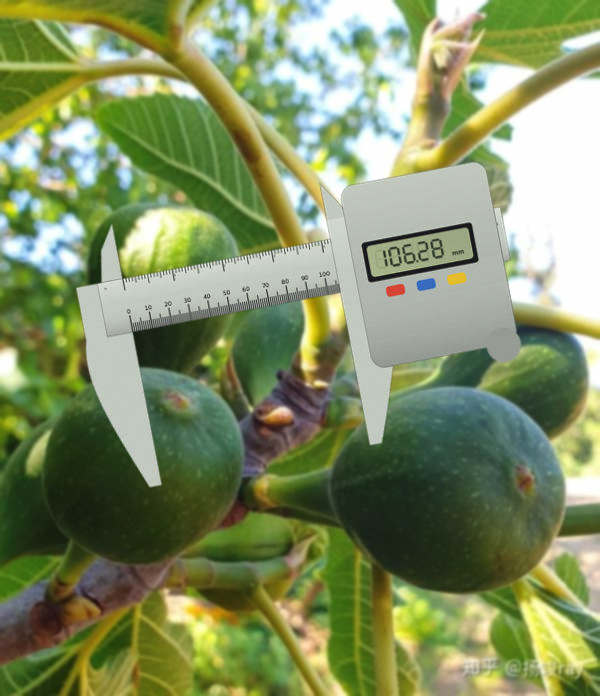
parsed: mm 106.28
